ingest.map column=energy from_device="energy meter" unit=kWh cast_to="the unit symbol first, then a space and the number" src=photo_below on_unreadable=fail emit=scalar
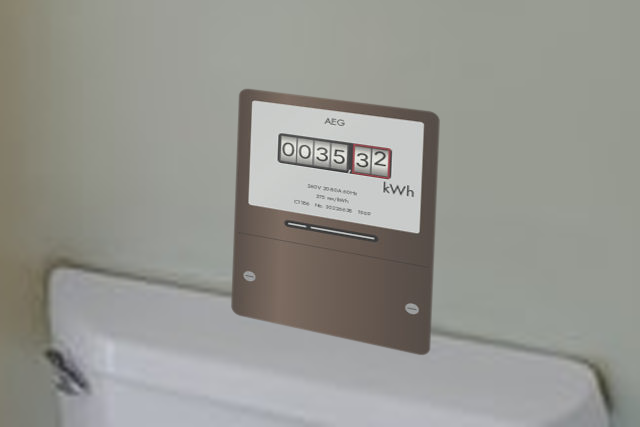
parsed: kWh 35.32
